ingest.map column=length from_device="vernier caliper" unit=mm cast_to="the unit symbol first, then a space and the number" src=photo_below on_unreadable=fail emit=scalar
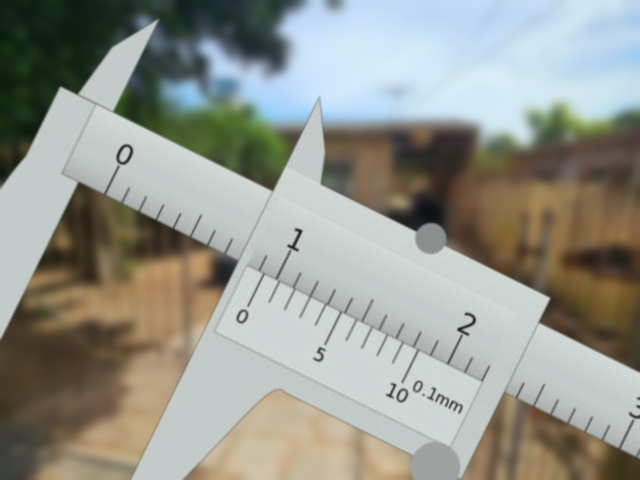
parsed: mm 9.3
